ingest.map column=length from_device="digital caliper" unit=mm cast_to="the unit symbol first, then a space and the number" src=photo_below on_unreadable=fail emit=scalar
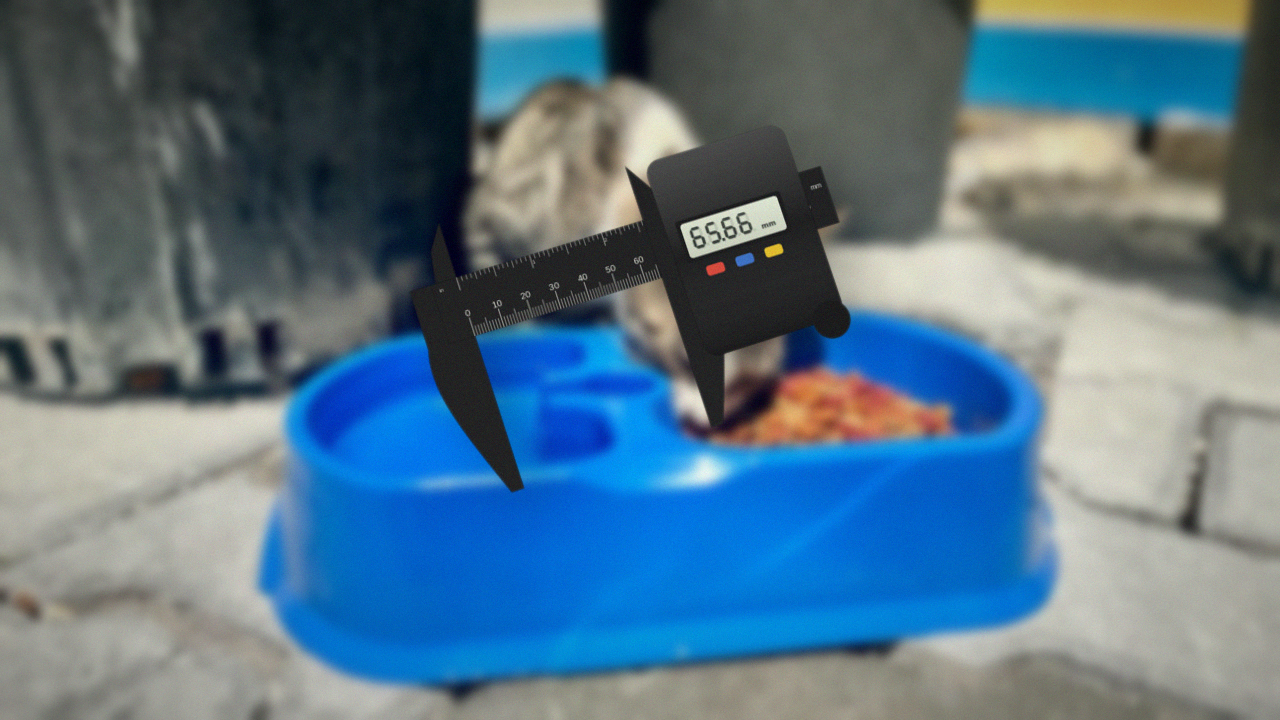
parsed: mm 65.66
